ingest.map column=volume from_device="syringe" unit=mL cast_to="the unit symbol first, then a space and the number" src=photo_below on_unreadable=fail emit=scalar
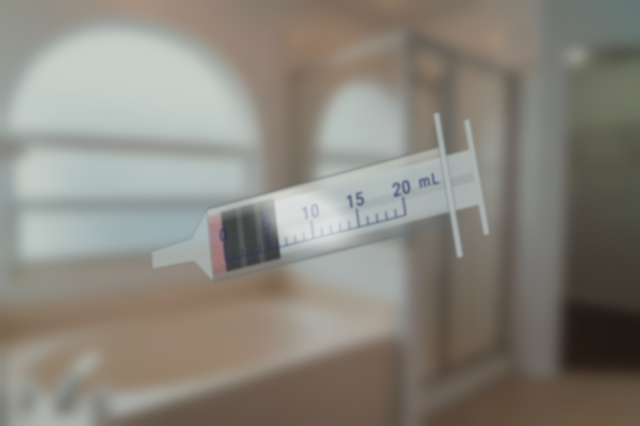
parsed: mL 0
